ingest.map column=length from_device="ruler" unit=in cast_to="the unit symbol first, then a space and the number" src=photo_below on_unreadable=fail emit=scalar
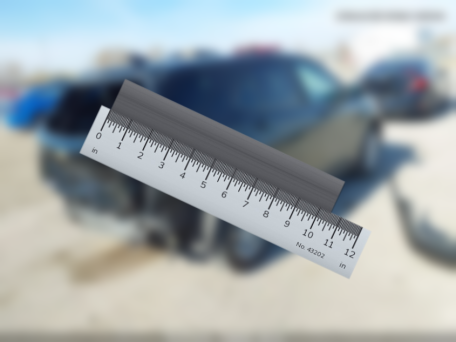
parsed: in 10.5
